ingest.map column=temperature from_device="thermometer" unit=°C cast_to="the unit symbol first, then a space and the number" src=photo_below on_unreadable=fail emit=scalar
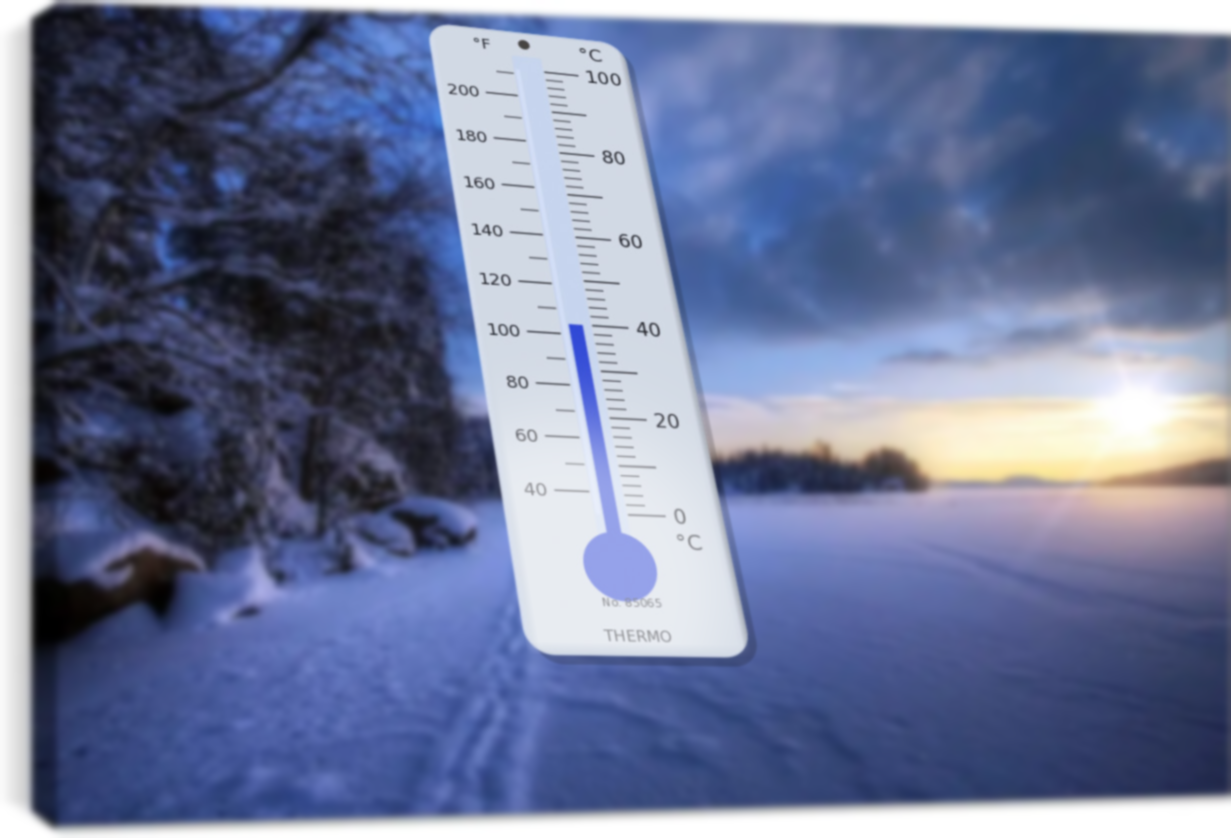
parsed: °C 40
